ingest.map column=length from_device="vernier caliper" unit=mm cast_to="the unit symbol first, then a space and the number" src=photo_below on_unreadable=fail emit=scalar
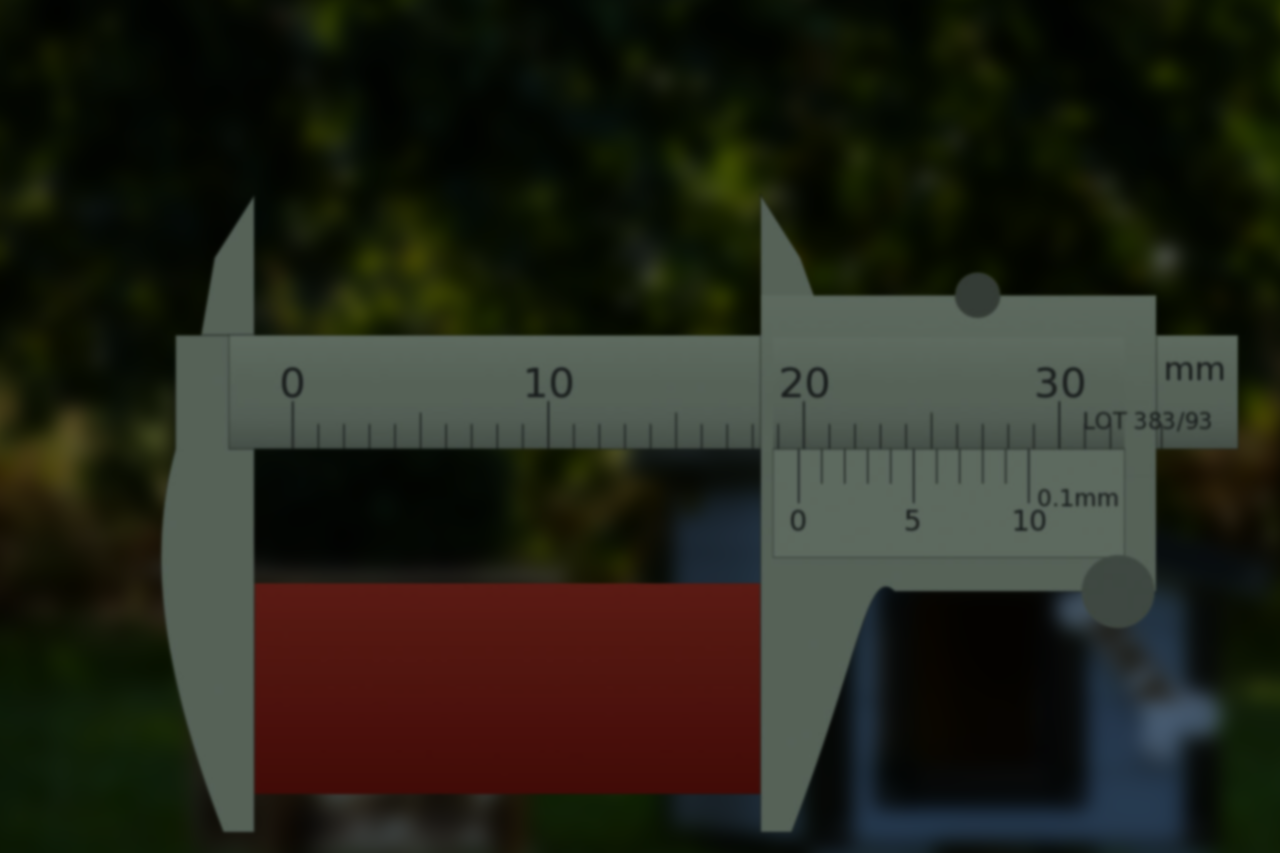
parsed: mm 19.8
